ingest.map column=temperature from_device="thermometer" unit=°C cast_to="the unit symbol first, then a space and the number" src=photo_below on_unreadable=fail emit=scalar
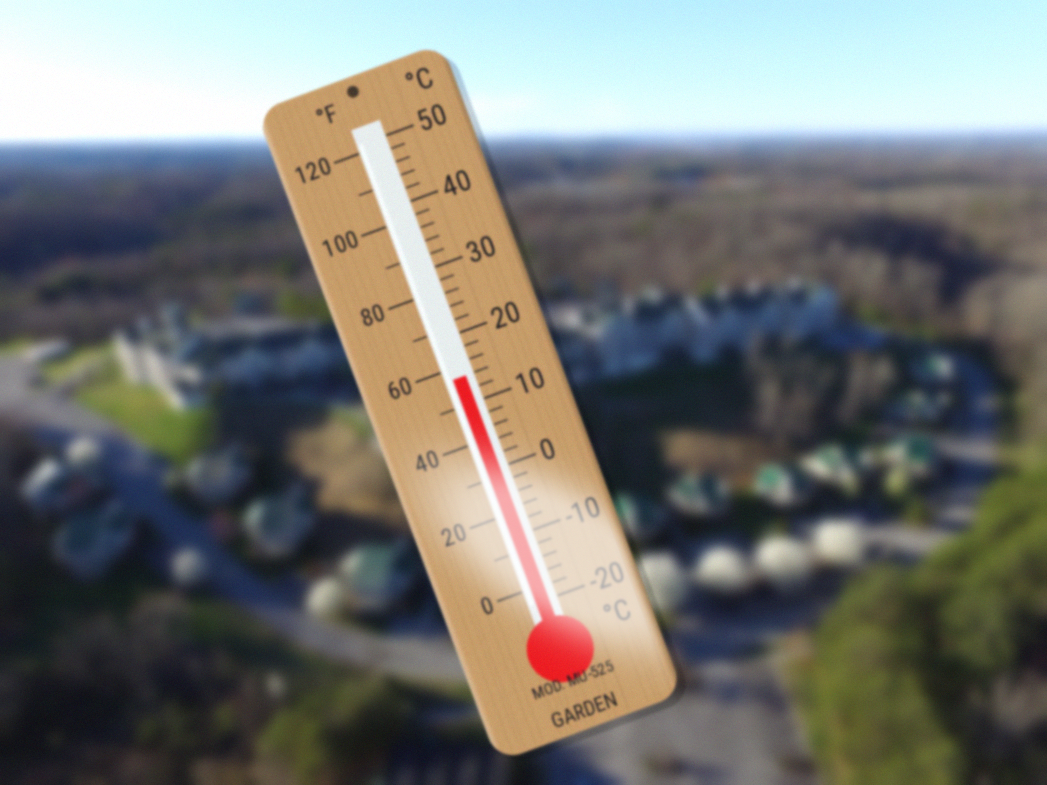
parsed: °C 14
